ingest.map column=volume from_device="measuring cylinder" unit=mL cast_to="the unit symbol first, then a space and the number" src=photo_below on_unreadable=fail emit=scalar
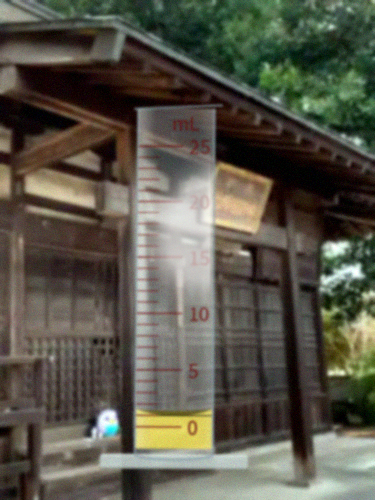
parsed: mL 1
